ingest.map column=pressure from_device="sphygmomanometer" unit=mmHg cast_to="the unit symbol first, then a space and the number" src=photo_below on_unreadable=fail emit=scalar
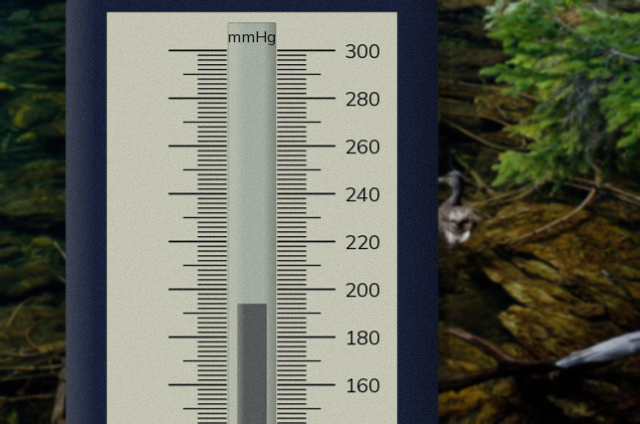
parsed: mmHg 194
